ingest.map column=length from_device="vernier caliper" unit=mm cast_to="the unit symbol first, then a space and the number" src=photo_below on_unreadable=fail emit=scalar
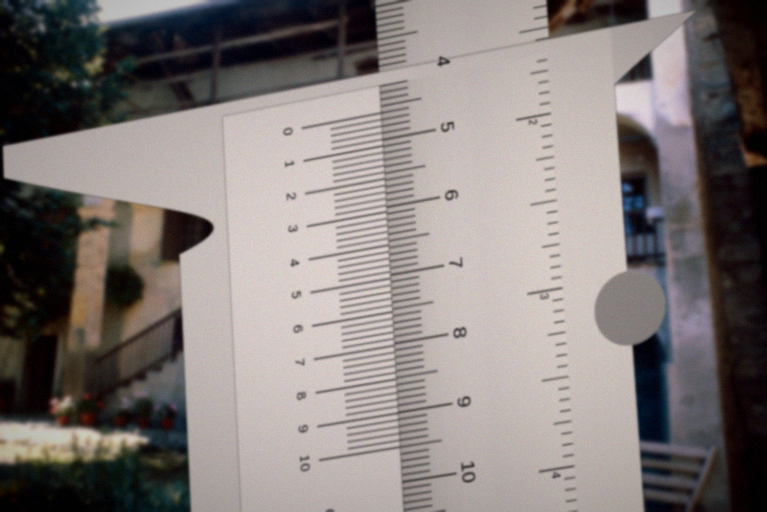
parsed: mm 46.0
